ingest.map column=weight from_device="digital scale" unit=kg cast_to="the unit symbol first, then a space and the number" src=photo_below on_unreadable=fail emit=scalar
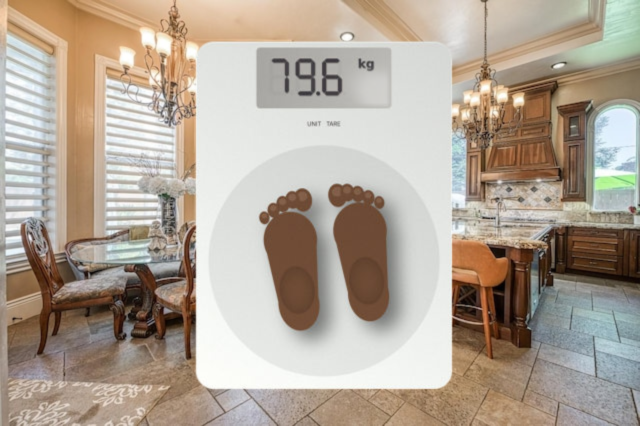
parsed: kg 79.6
